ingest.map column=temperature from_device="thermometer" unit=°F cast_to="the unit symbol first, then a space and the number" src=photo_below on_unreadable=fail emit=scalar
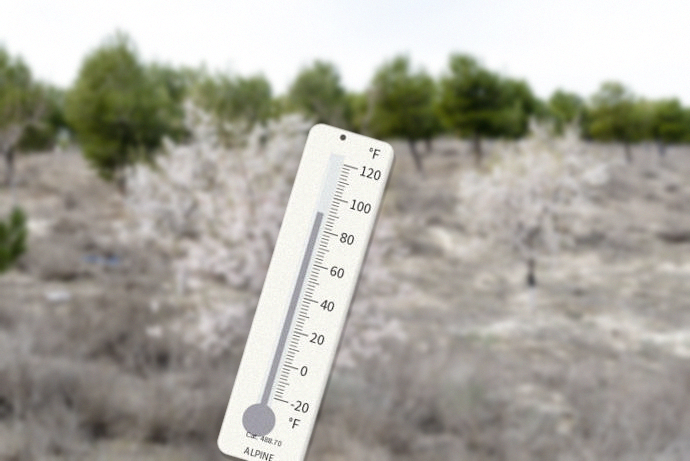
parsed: °F 90
